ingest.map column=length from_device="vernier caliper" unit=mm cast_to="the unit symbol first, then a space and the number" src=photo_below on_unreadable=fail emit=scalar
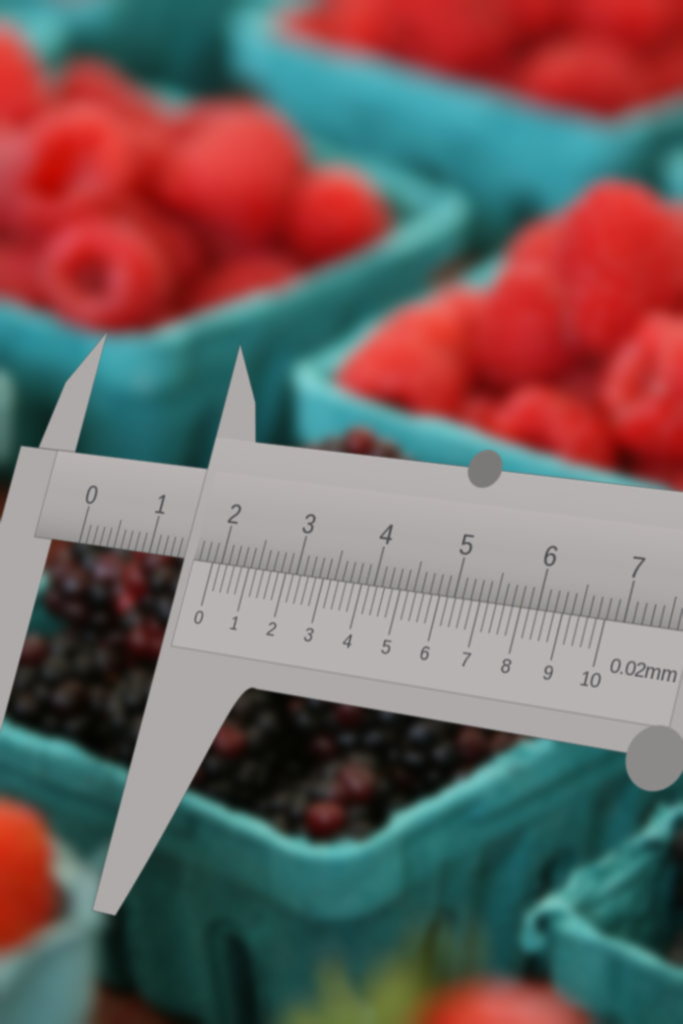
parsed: mm 18.8
